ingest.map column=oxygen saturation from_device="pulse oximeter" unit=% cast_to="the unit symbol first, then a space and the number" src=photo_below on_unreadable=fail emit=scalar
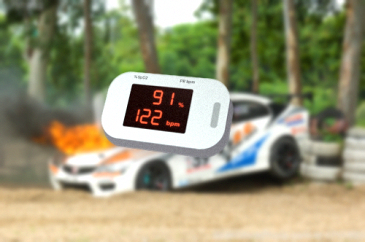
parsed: % 91
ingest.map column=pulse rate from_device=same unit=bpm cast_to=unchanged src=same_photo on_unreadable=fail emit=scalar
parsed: bpm 122
